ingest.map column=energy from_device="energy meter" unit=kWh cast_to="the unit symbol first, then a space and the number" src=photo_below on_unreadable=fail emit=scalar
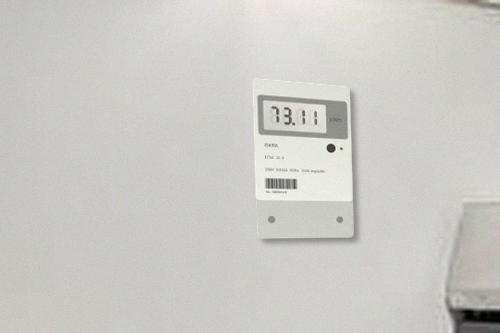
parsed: kWh 73.11
